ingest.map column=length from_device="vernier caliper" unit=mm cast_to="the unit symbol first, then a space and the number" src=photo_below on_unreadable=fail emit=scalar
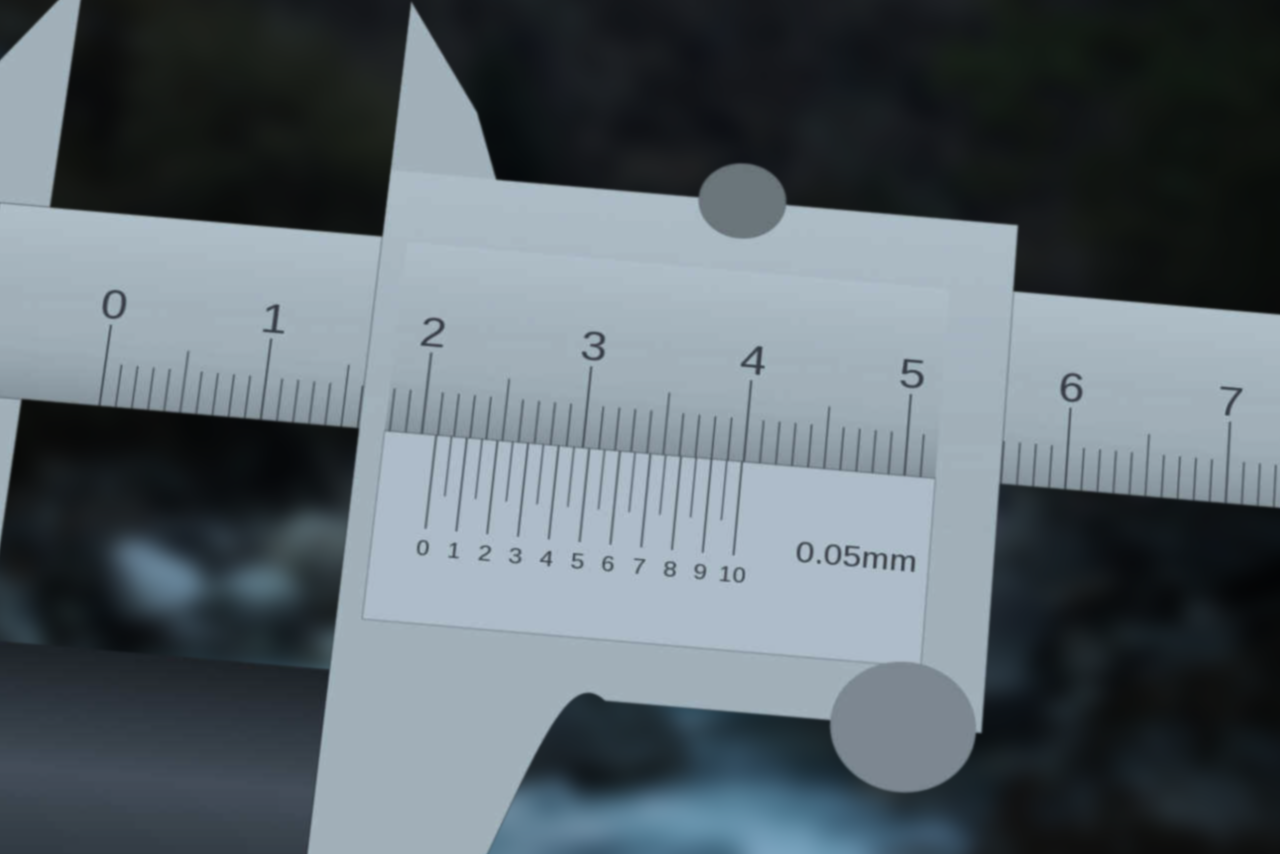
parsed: mm 20.9
